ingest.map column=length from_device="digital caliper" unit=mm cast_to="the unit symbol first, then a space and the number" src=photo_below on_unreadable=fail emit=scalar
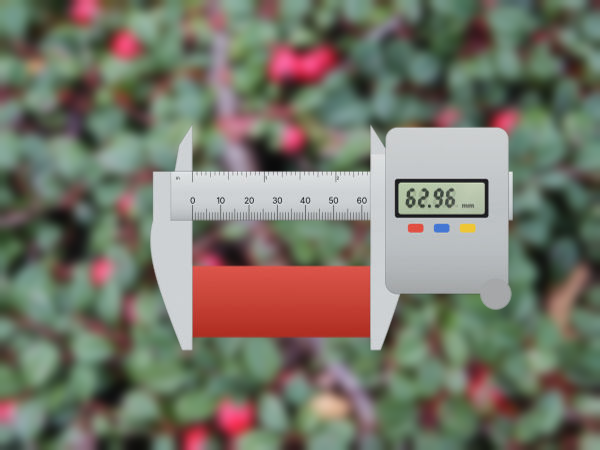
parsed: mm 62.96
